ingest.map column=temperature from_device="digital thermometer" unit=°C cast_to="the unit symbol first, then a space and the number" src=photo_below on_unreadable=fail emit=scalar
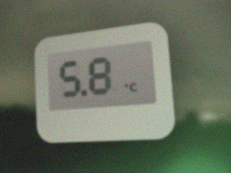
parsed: °C 5.8
